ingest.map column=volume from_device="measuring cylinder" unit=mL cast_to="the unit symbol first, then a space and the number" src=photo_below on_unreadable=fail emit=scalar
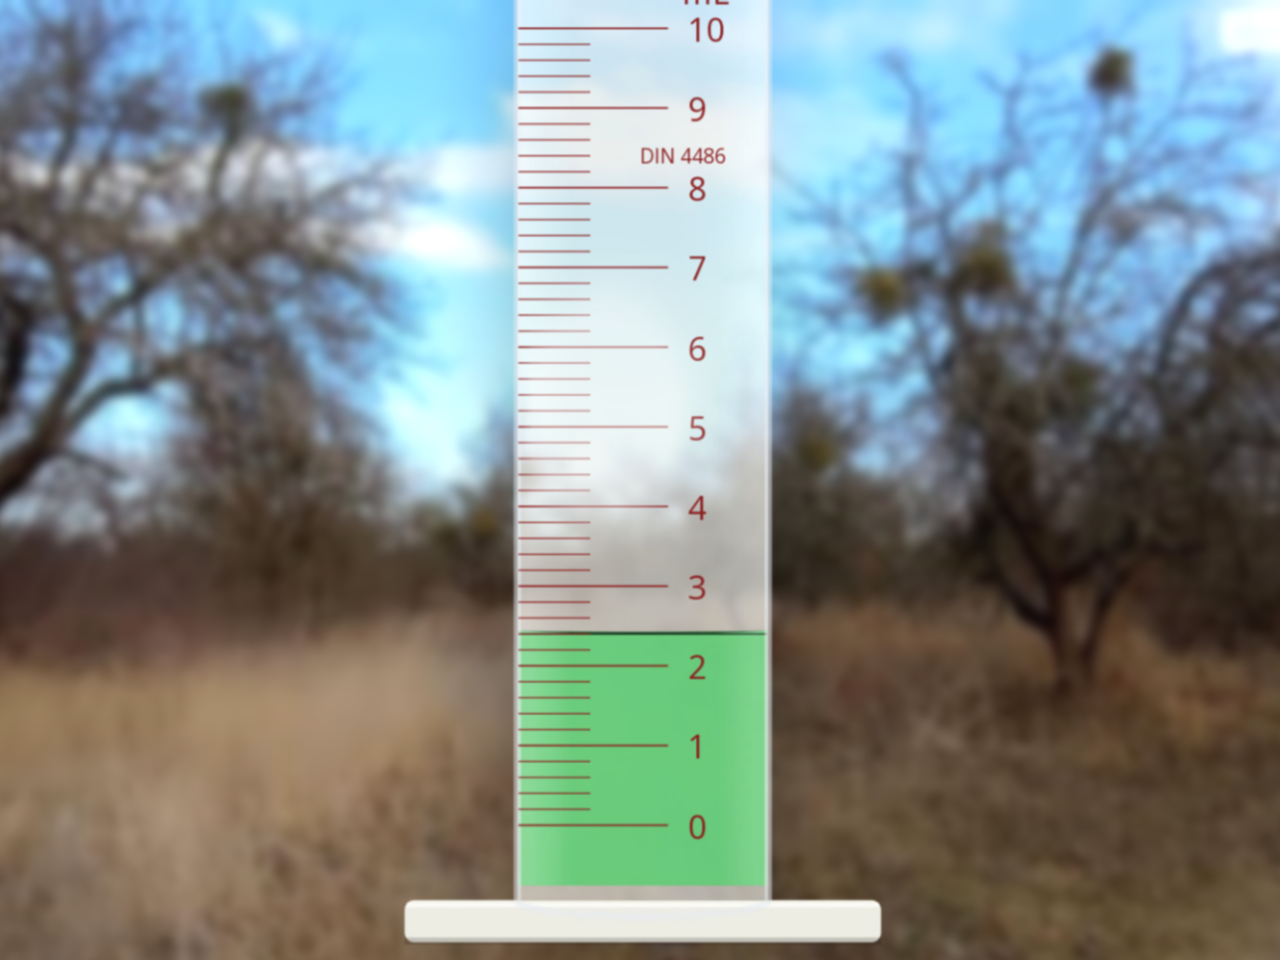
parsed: mL 2.4
